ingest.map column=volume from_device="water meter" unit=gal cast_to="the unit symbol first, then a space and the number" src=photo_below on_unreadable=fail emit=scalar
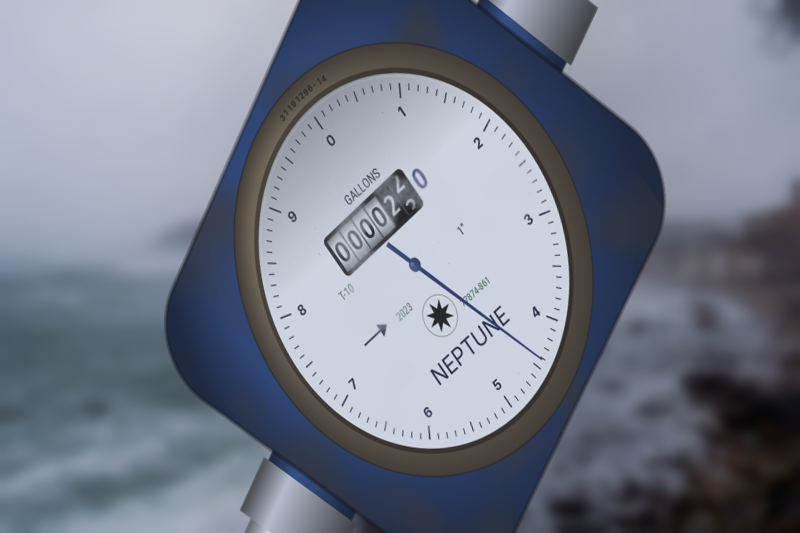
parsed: gal 224.4
